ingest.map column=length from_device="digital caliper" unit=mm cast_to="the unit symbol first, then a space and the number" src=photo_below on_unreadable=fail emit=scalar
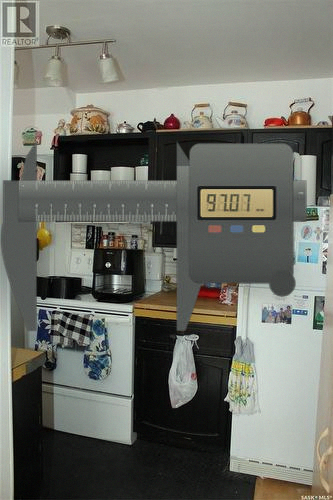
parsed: mm 97.07
